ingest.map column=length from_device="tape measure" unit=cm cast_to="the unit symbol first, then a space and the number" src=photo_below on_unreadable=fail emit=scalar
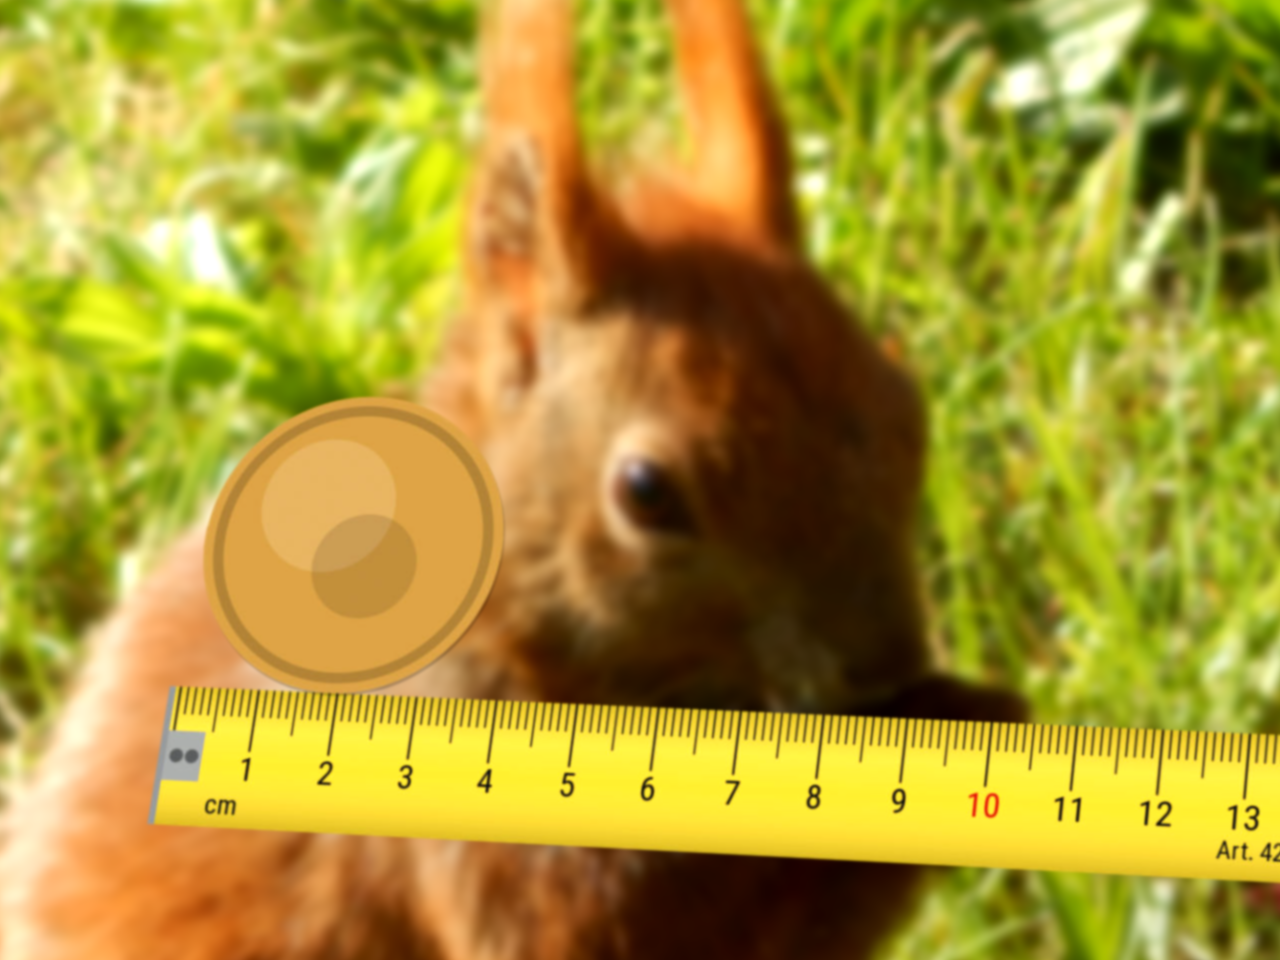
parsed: cm 3.8
